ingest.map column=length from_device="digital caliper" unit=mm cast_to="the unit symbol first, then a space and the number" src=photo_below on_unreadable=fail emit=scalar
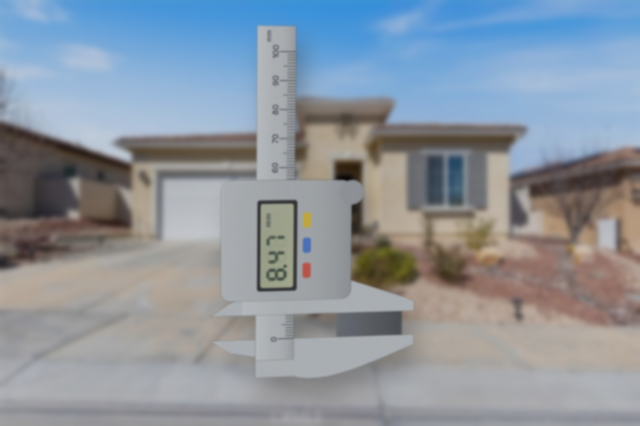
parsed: mm 8.47
